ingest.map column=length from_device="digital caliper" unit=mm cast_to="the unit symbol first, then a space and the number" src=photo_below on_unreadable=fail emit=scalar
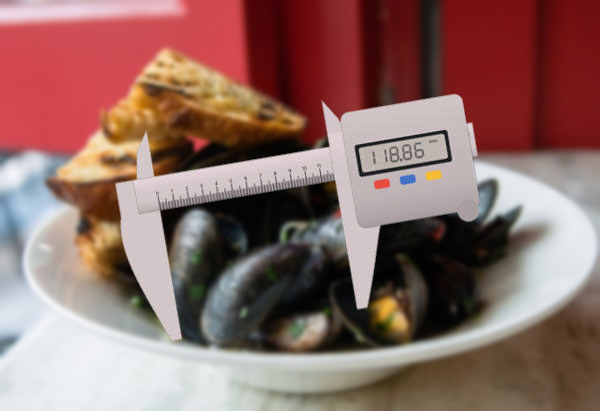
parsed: mm 118.86
